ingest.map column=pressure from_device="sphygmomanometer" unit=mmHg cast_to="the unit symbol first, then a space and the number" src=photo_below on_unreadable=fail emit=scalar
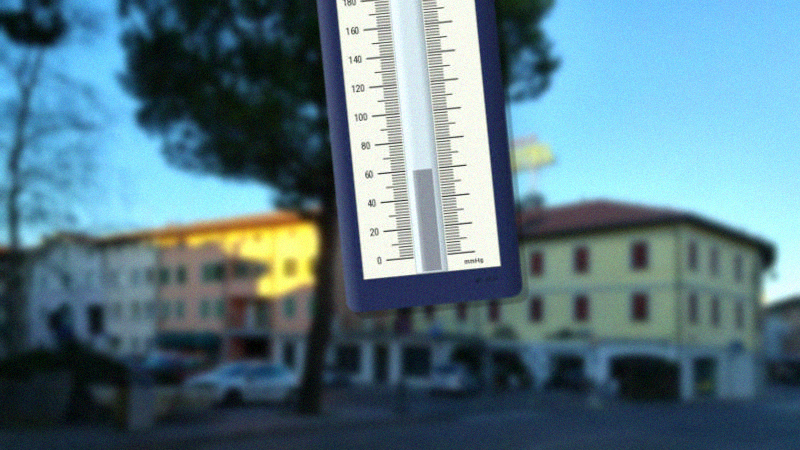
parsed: mmHg 60
